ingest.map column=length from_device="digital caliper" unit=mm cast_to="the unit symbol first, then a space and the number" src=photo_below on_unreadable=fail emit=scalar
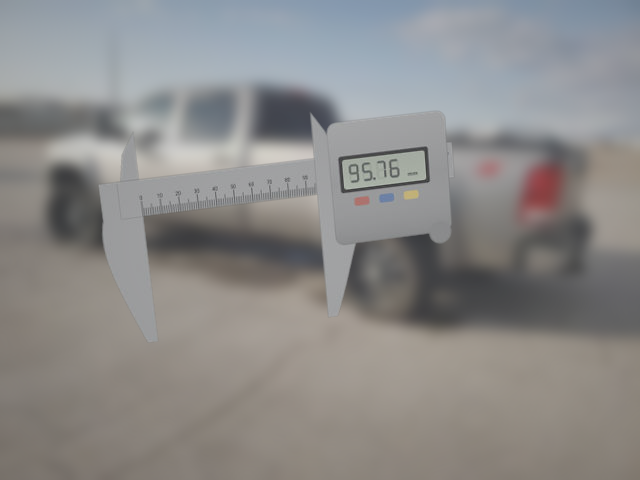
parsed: mm 95.76
